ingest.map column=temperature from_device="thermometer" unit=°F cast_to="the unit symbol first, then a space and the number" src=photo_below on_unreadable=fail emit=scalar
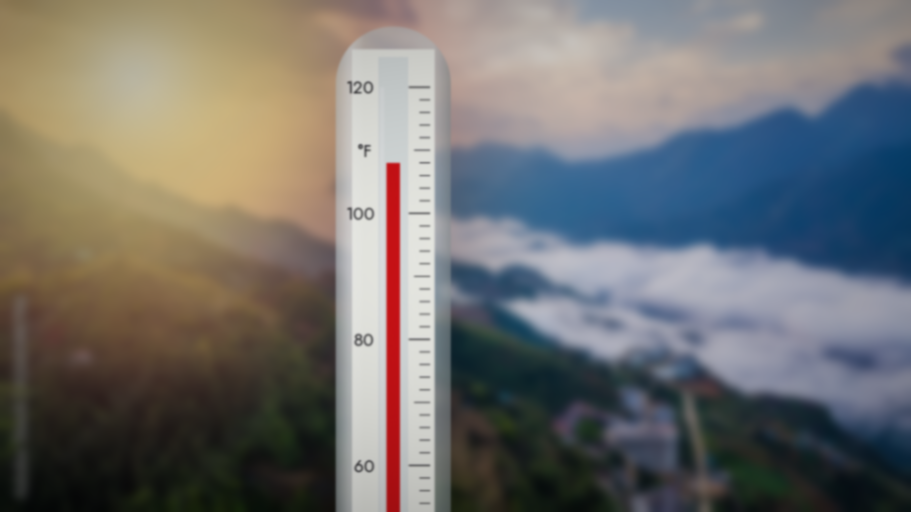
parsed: °F 108
